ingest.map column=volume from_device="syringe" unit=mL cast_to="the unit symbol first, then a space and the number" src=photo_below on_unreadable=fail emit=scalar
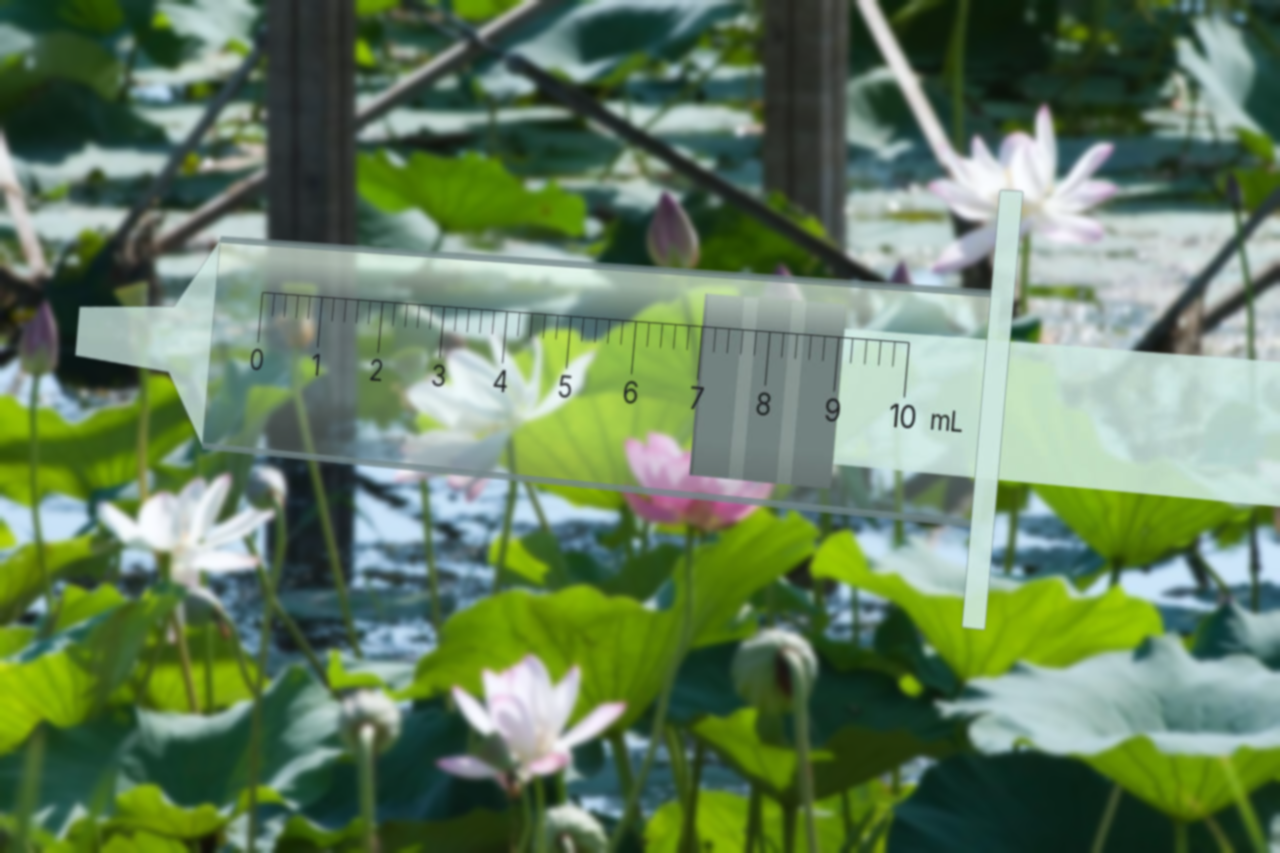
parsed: mL 7
